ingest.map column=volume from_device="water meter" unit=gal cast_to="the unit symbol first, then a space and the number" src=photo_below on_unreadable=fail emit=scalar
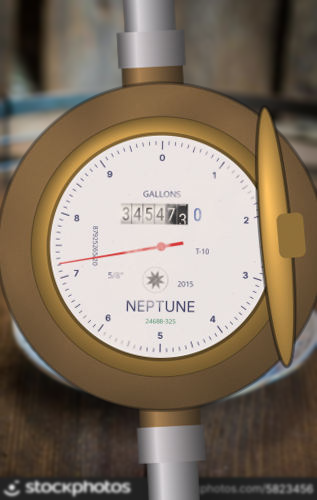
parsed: gal 3454727.2
